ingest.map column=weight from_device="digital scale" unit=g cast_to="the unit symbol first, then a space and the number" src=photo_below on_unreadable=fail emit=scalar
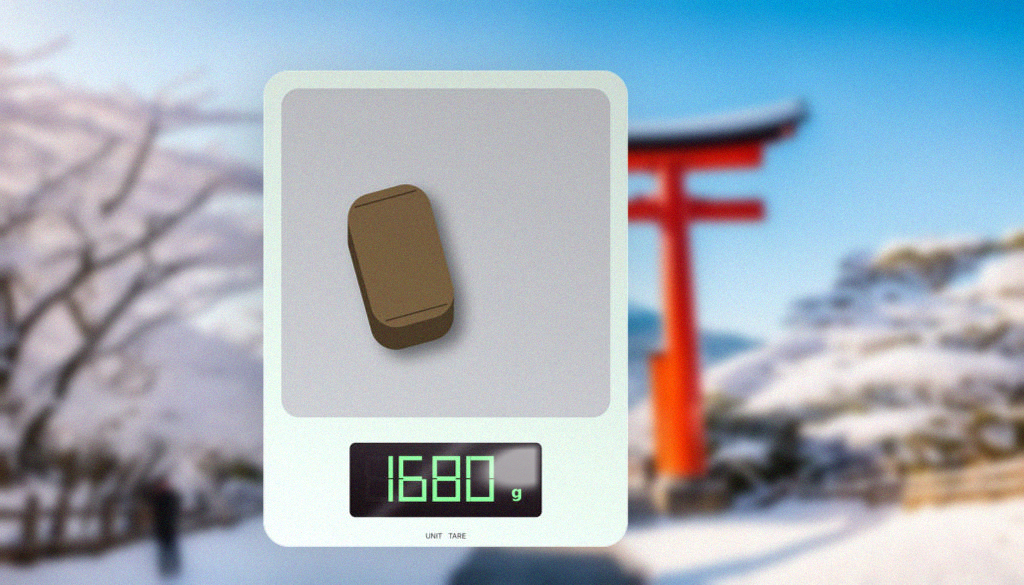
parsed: g 1680
